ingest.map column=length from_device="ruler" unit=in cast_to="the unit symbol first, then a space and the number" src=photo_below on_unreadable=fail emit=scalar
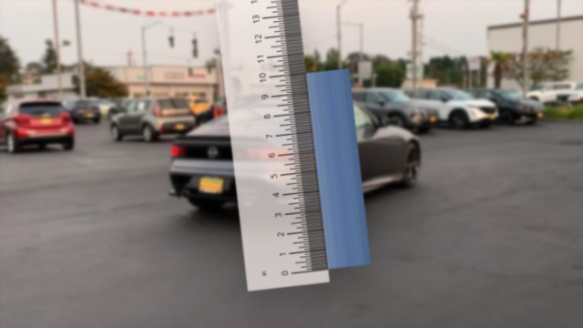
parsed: in 10
